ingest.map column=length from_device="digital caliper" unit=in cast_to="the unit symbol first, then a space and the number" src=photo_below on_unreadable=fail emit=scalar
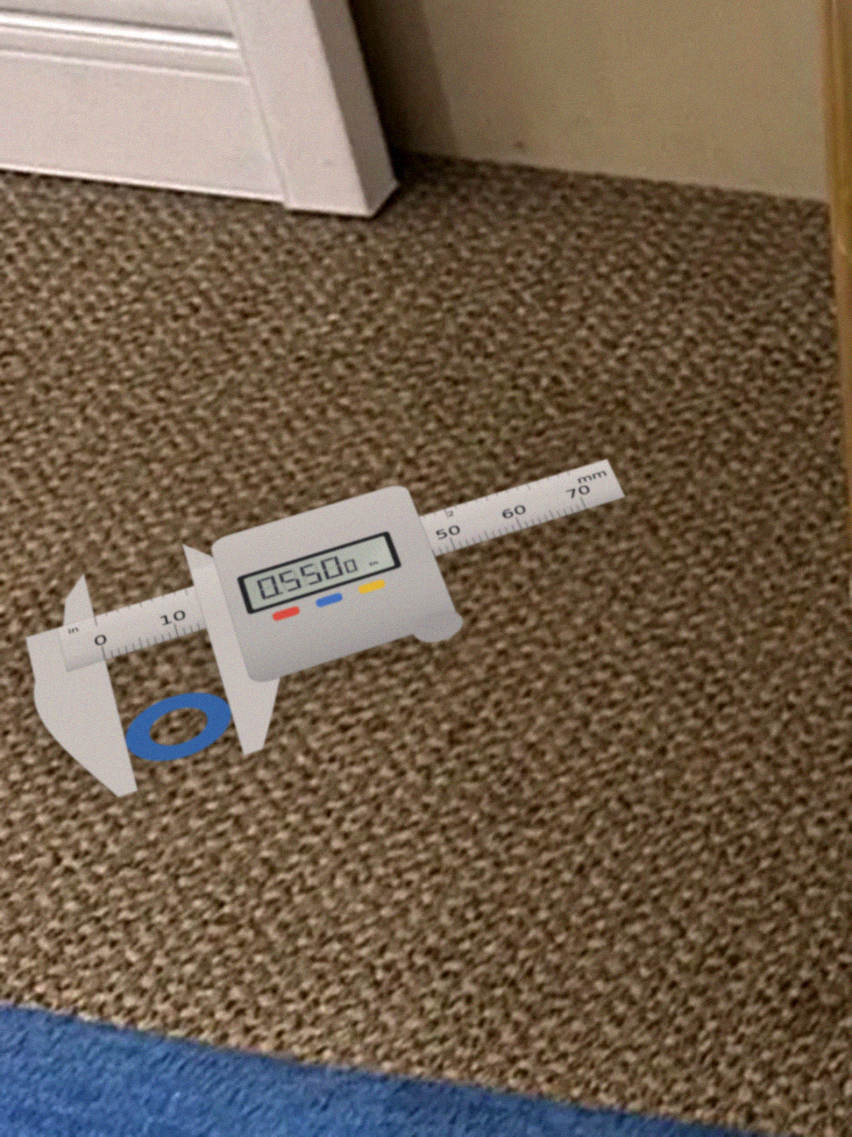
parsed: in 0.5500
